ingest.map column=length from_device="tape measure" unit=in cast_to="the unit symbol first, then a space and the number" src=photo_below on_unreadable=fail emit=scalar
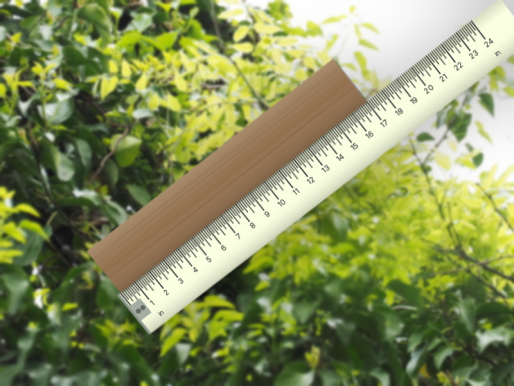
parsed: in 17
